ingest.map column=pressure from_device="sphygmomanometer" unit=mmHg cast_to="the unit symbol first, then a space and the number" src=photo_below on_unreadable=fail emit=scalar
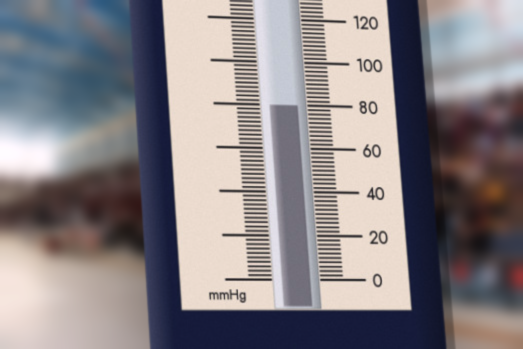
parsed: mmHg 80
